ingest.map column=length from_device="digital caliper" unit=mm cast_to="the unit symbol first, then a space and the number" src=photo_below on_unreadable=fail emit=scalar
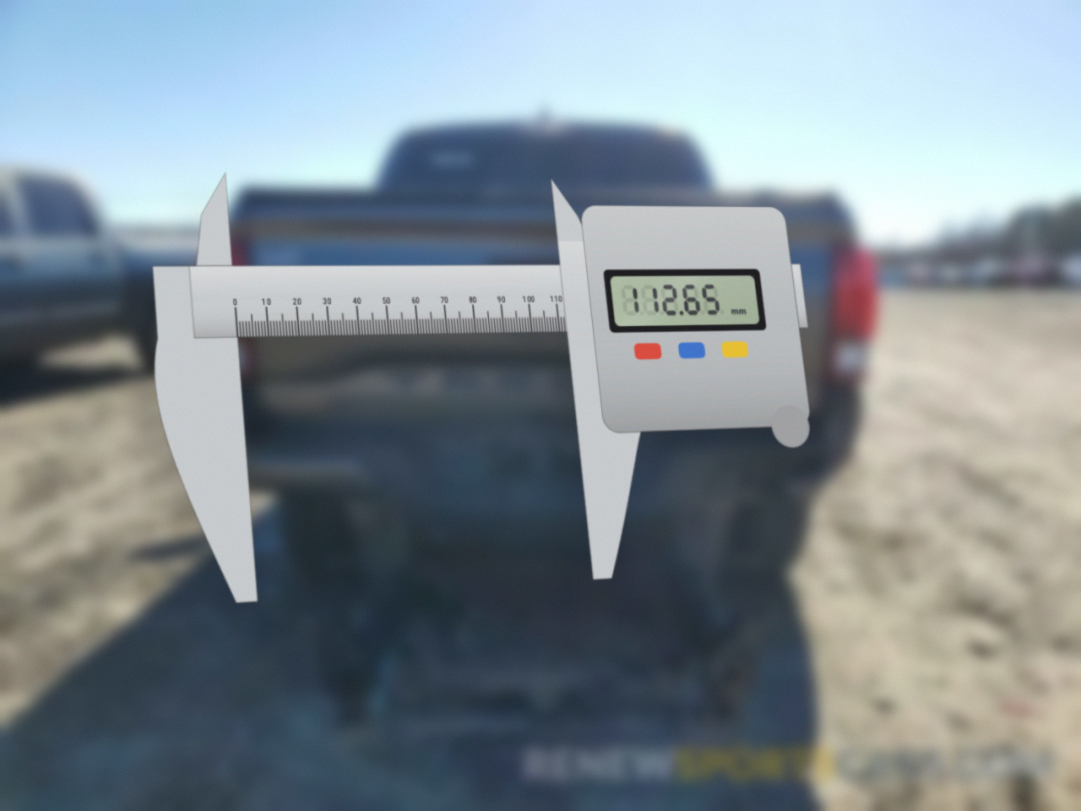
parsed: mm 112.65
